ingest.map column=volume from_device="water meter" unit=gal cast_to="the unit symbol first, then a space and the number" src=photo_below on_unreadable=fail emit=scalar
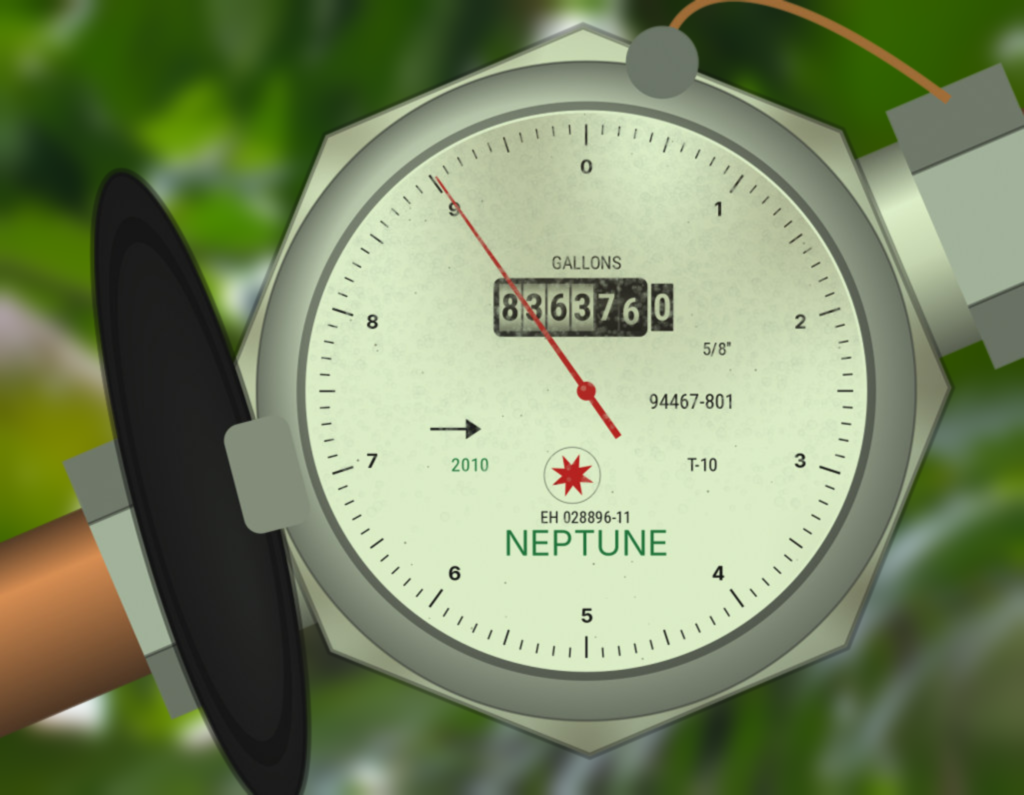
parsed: gal 8363759.0
